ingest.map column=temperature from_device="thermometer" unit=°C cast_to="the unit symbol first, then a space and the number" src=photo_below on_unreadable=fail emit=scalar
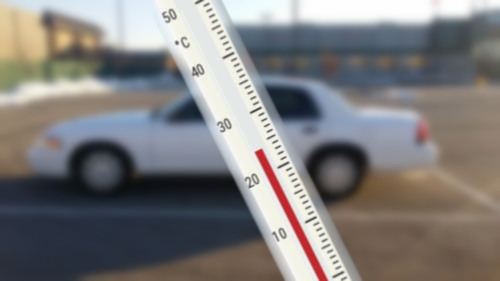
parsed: °C 24
